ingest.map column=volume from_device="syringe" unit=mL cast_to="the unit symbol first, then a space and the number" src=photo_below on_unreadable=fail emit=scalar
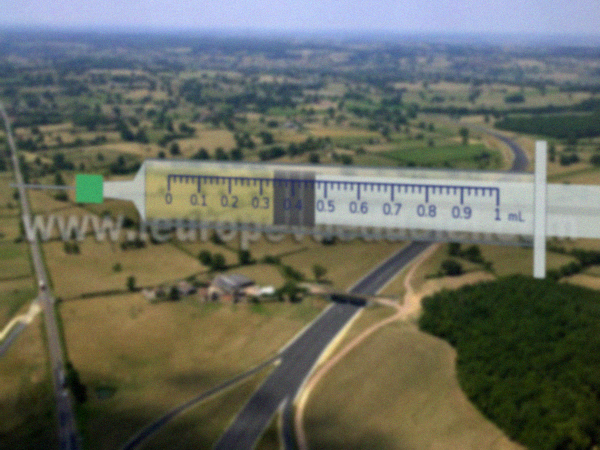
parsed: mL 0.34
